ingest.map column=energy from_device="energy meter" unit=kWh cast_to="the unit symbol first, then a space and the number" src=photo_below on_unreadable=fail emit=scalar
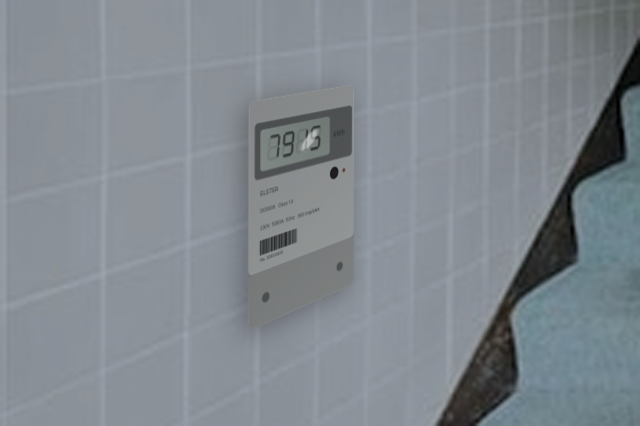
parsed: kWh 7915
